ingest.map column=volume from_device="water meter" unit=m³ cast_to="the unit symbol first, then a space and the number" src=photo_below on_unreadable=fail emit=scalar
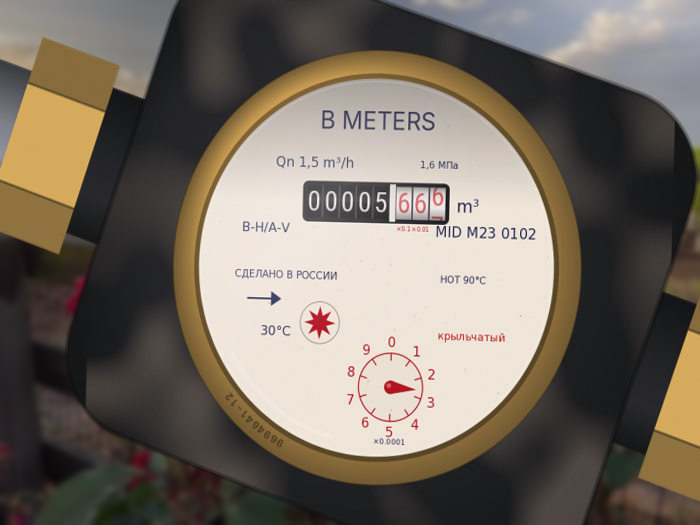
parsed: m³ 5.6662
